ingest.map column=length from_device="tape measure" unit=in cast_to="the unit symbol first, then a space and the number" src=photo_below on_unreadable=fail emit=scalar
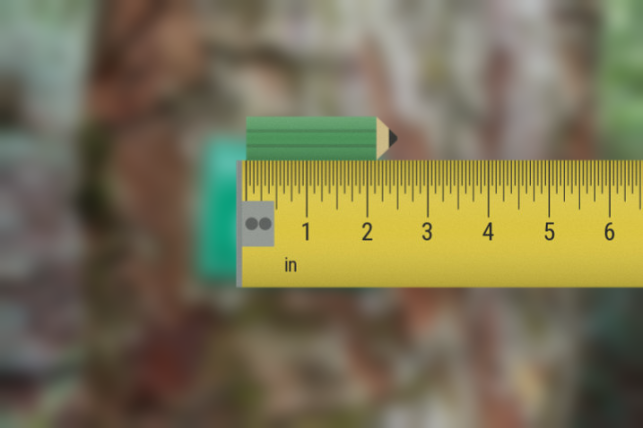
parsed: in 2.5
